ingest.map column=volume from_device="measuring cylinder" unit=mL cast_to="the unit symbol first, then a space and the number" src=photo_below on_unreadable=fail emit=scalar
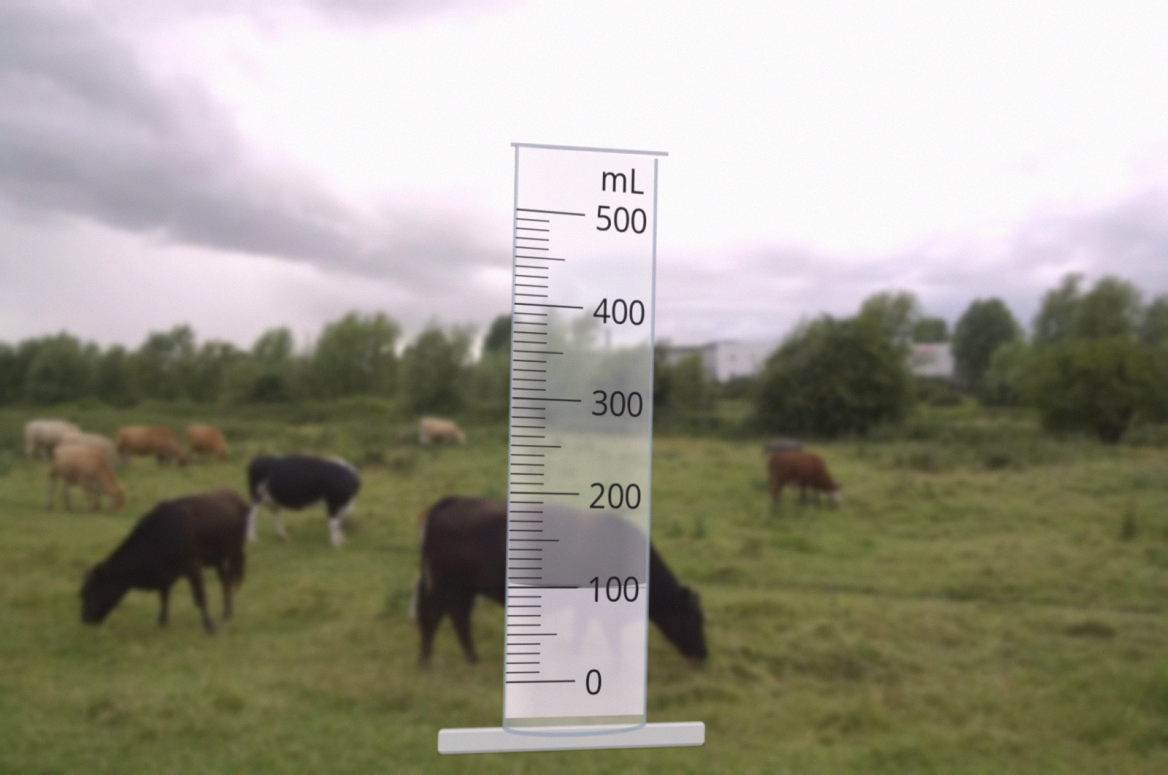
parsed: mL 100
